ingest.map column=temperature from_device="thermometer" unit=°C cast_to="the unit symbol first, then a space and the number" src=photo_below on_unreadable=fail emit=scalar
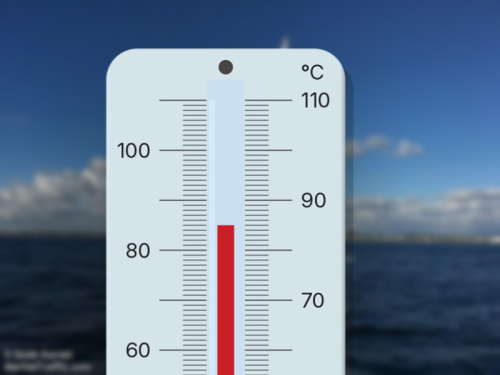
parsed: °C 85
